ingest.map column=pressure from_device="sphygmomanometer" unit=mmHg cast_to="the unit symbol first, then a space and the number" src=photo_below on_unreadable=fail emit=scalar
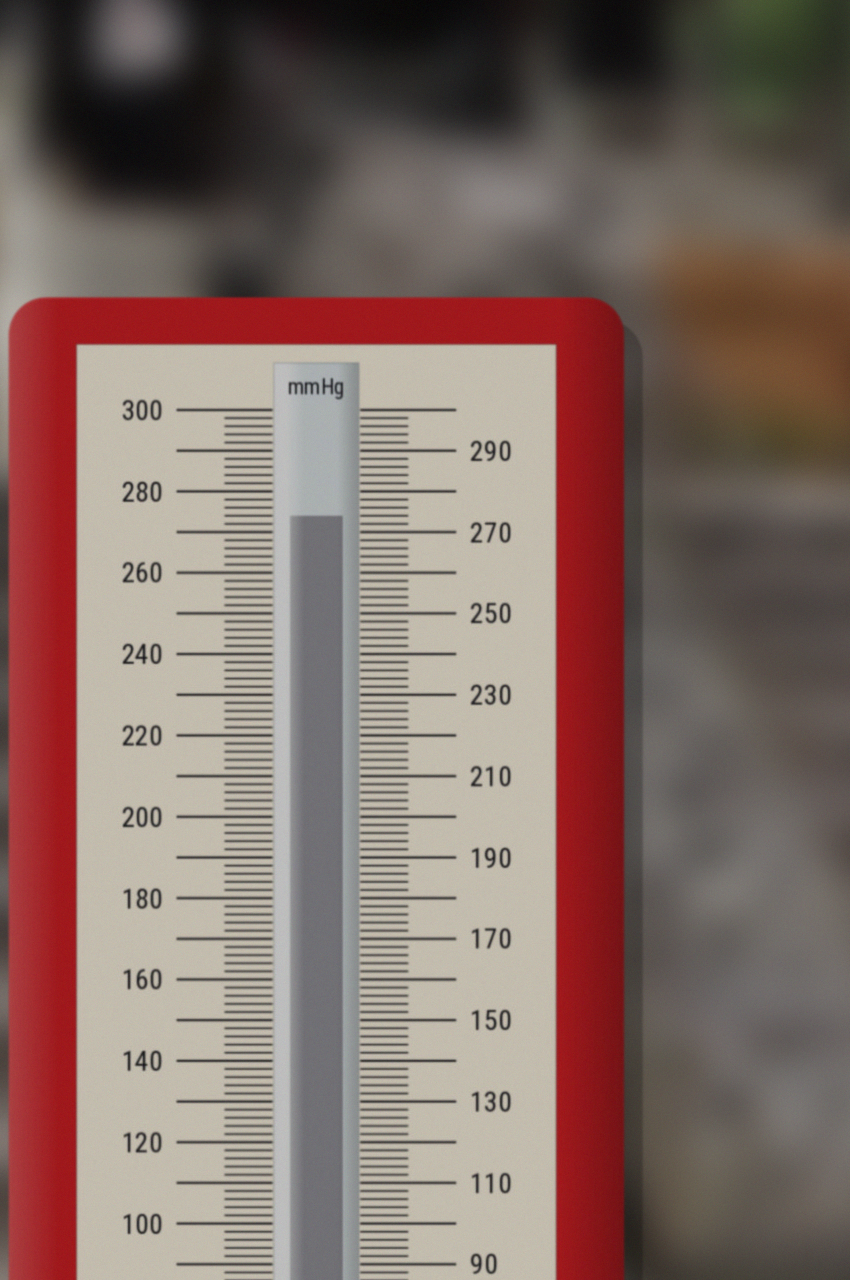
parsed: mmHg 274
